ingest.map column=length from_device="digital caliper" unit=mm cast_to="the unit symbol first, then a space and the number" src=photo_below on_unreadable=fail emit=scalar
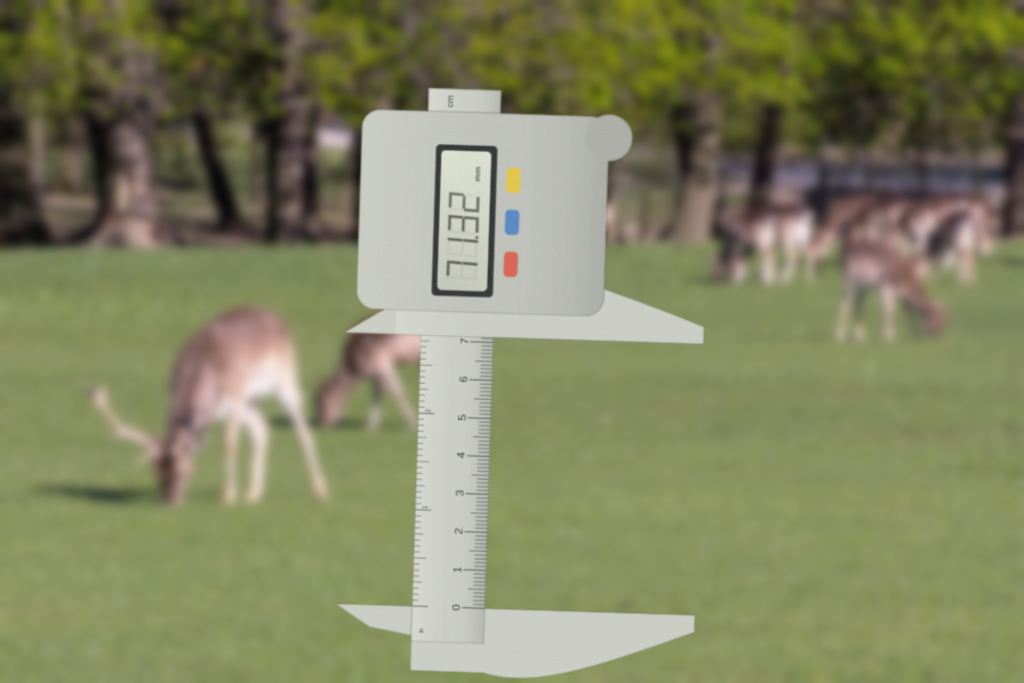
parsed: mm 71.32
